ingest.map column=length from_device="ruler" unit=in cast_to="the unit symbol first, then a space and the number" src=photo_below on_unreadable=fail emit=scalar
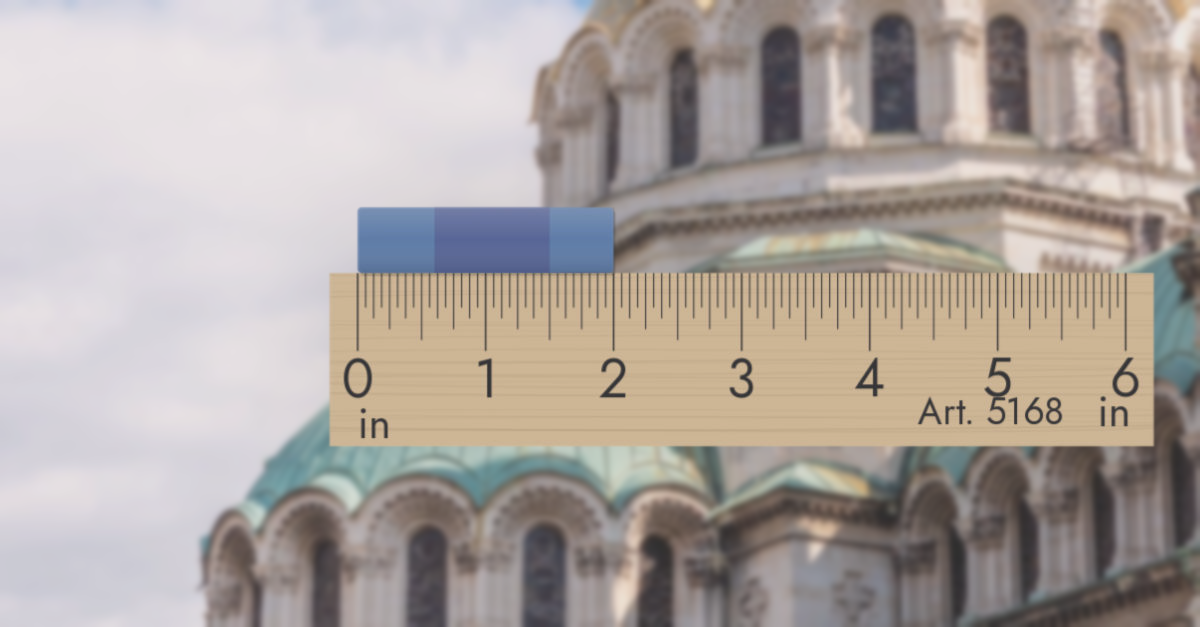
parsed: in 2
